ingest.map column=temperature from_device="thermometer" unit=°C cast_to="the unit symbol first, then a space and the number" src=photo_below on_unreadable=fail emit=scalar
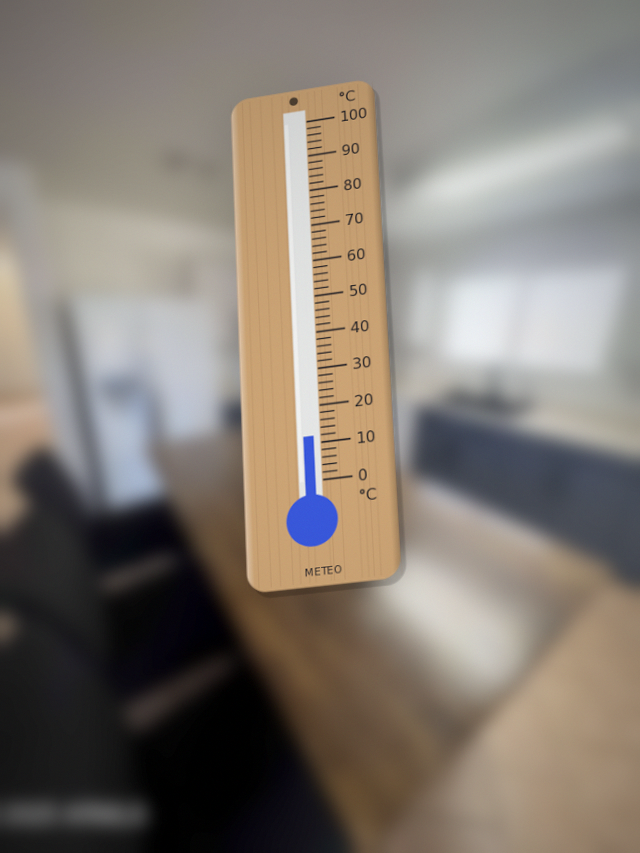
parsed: °C 12
